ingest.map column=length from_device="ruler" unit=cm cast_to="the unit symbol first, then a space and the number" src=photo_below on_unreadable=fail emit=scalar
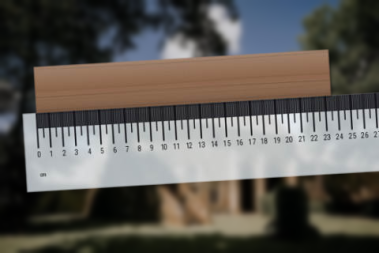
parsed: cm 23.5
